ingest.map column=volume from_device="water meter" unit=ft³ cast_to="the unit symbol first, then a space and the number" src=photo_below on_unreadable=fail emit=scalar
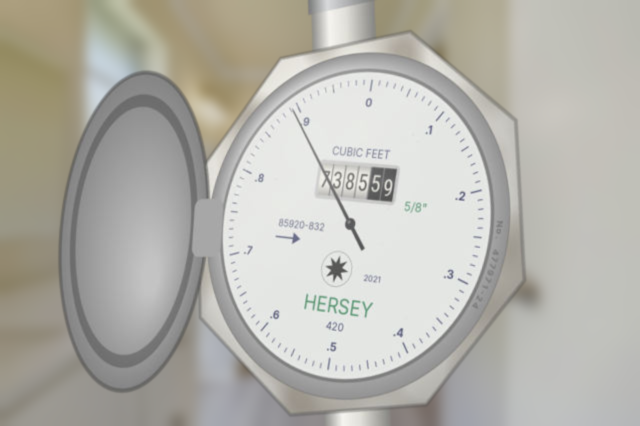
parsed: ft³ 738558.89
